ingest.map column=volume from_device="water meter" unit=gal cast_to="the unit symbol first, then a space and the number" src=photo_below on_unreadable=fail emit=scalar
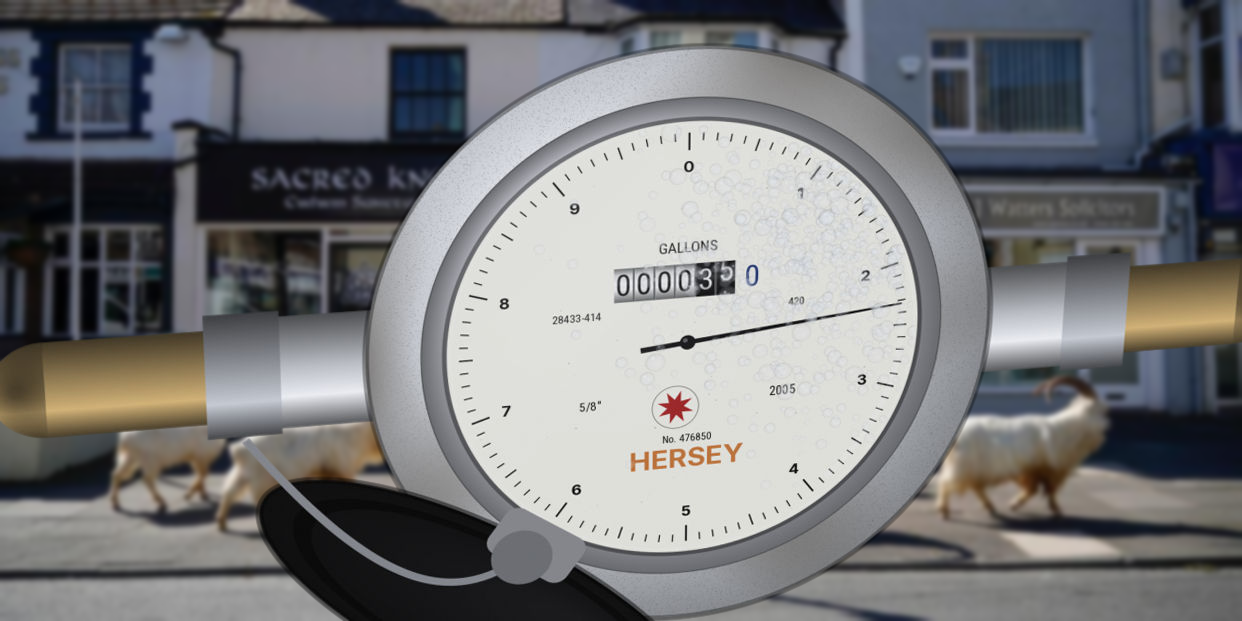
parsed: gal 352.3
